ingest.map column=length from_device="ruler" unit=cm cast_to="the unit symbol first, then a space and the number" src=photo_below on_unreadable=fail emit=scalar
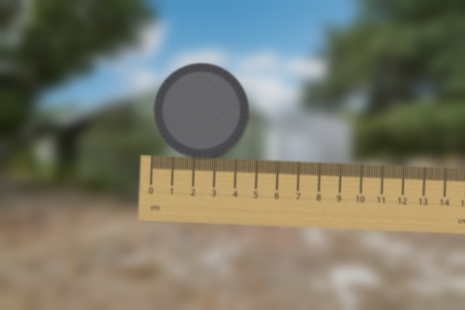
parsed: cm 4.5
